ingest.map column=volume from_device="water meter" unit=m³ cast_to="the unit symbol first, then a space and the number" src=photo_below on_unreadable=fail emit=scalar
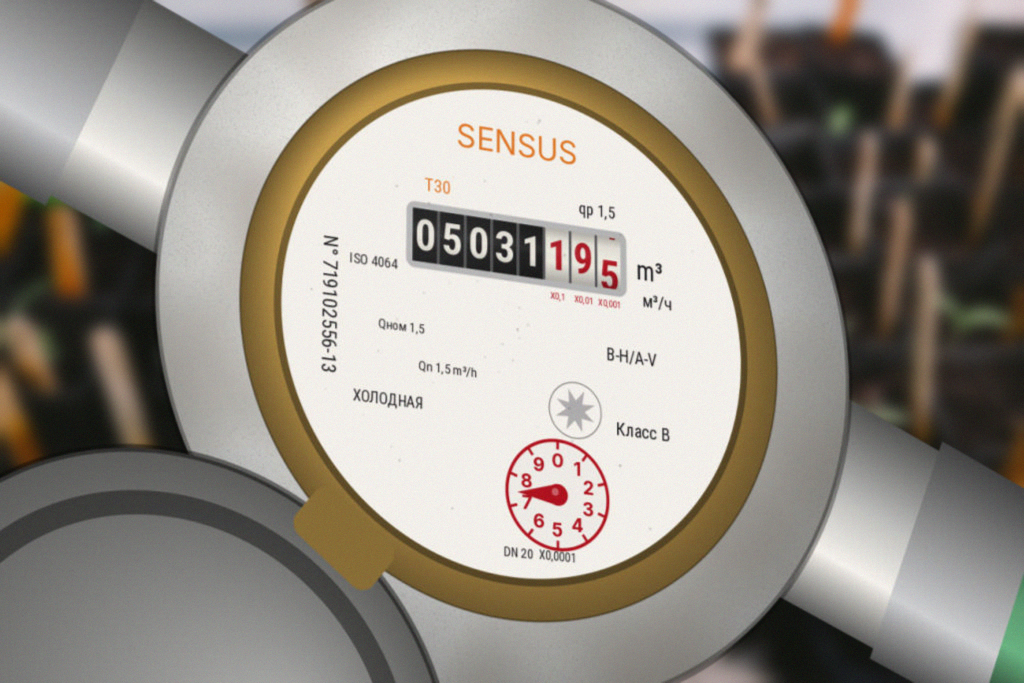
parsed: m³ 5031.1947
